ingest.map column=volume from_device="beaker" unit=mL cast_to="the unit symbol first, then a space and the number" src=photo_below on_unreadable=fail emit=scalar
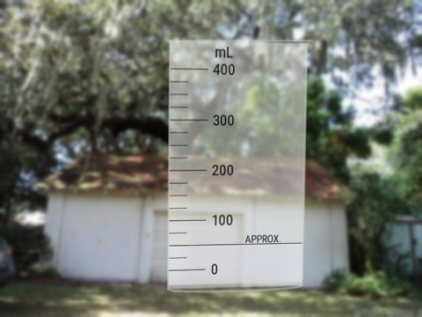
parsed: mL 50
